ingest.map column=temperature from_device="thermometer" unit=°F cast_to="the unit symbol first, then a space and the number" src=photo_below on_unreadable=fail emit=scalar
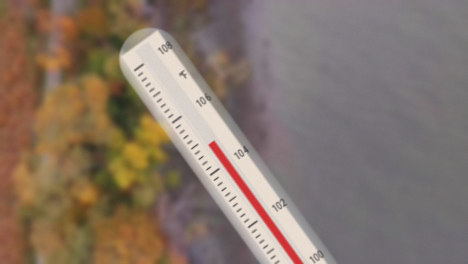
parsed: °F 104.8
